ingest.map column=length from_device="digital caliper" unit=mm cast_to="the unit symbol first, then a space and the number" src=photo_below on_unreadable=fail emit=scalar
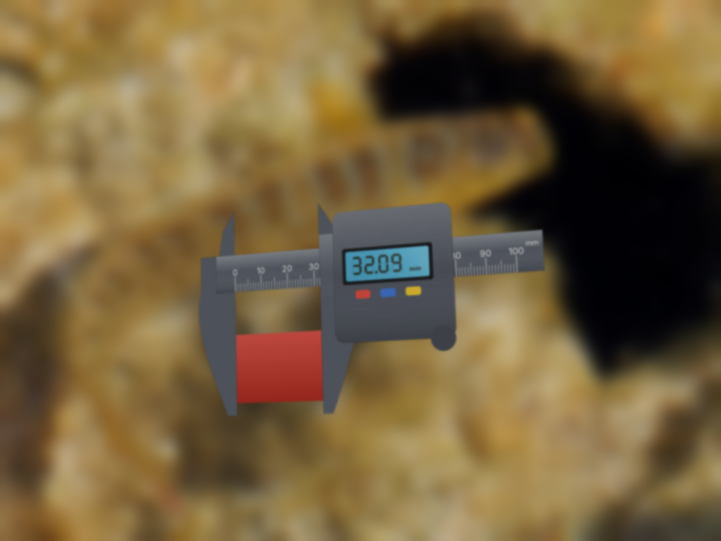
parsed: mm 32.09
